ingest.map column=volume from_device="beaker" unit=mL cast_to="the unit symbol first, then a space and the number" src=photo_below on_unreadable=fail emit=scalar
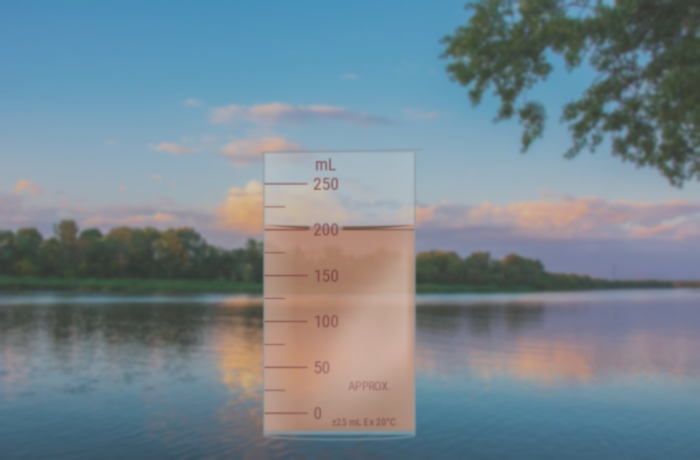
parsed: mL 200
